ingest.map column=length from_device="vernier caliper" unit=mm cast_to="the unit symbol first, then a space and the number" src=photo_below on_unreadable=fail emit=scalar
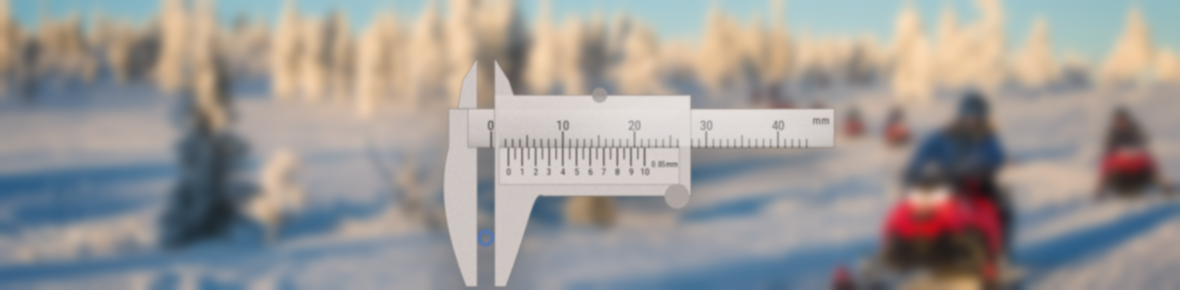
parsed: mm 2.4
